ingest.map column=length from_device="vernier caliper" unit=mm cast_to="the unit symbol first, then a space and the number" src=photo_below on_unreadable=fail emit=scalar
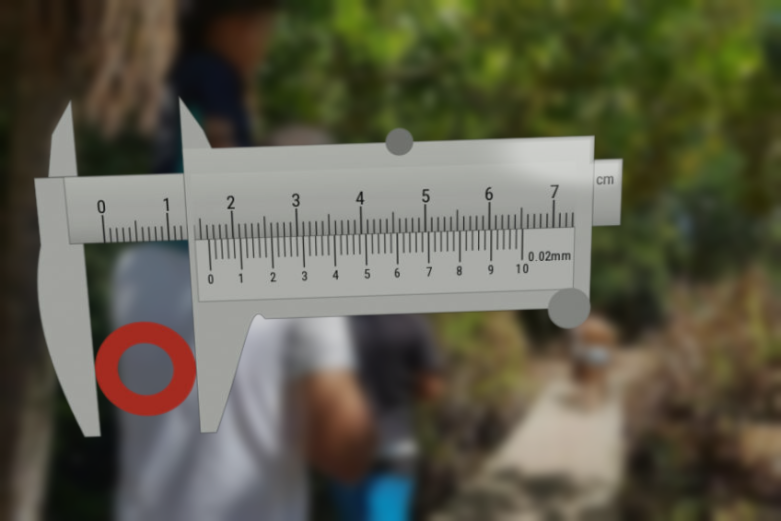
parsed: mm 16.2
